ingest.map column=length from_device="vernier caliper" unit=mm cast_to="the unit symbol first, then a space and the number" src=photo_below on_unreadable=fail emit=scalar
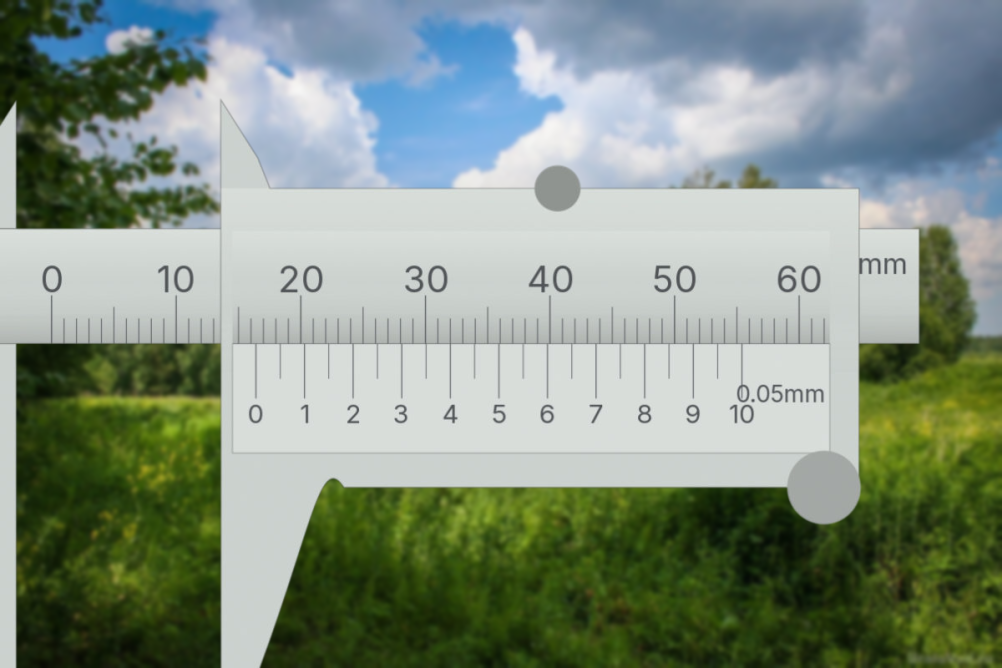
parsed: mm 16.4
